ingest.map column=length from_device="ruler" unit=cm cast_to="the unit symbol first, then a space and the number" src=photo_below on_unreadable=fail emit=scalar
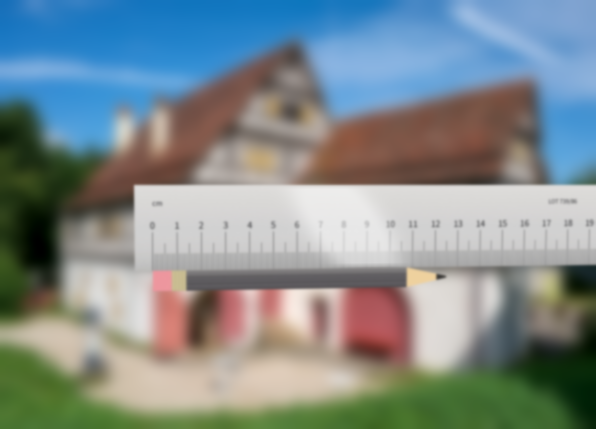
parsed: cm 12.5
